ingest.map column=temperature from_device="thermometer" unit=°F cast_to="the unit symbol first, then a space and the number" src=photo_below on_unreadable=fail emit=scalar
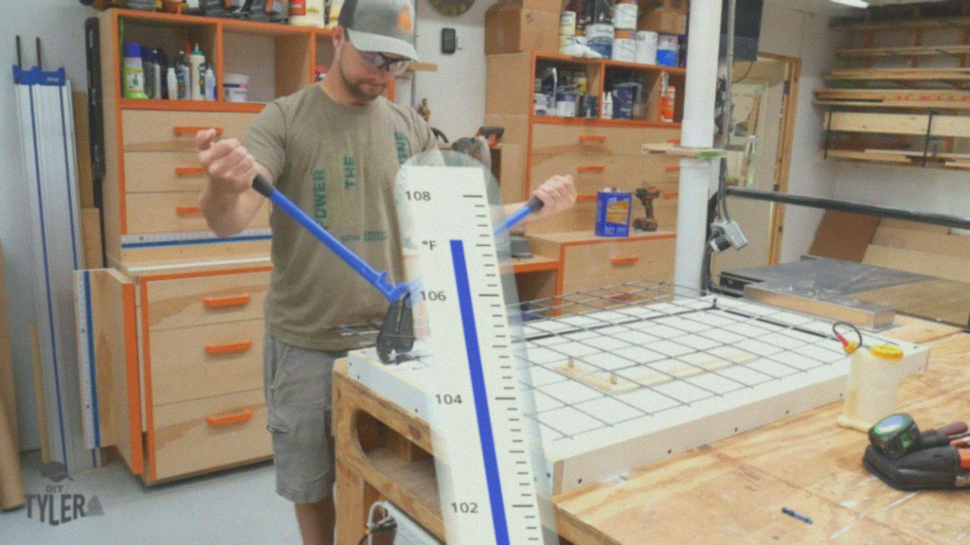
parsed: °F 107.1
